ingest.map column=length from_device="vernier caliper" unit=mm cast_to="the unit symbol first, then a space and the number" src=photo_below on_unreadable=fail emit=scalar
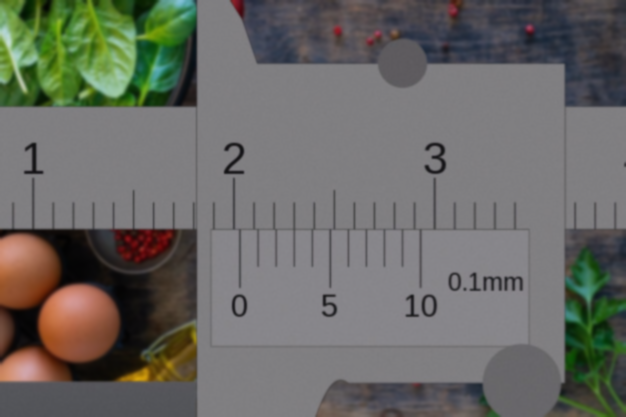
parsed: mm 20.3
